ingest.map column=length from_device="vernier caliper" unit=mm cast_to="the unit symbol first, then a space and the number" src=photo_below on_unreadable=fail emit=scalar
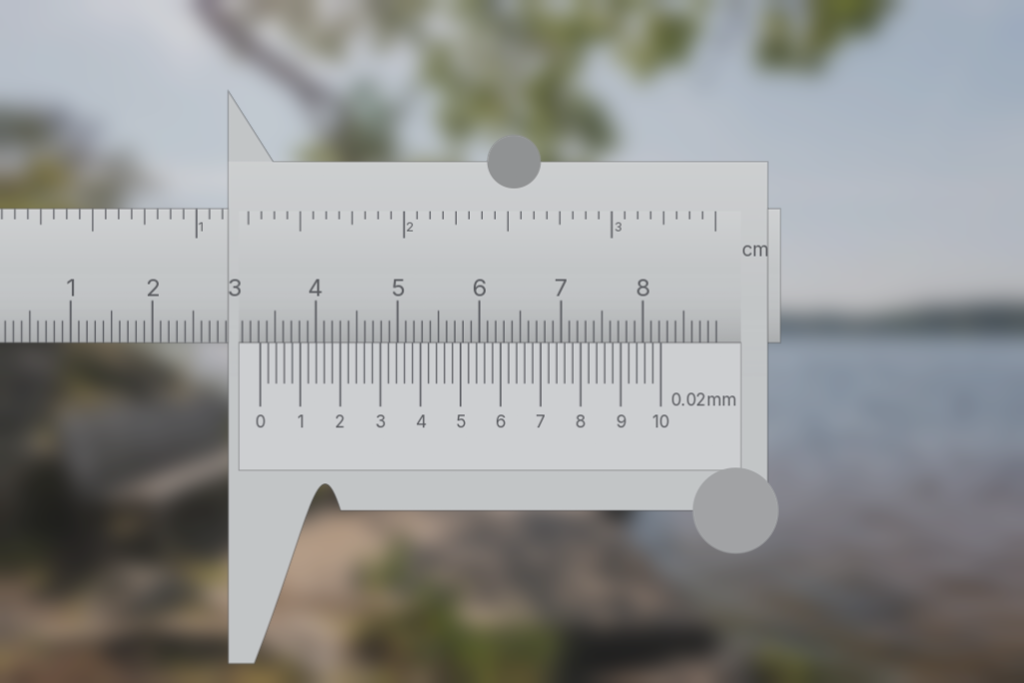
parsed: mm 33.2
